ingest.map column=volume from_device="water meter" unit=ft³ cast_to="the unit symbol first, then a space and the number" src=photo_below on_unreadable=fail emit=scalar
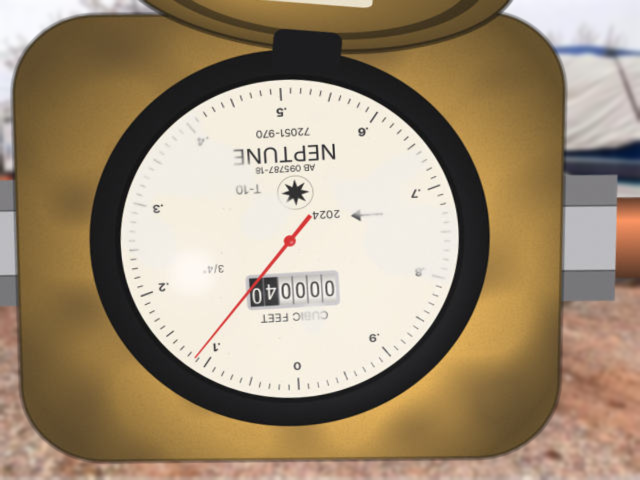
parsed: ft³ 40.11
